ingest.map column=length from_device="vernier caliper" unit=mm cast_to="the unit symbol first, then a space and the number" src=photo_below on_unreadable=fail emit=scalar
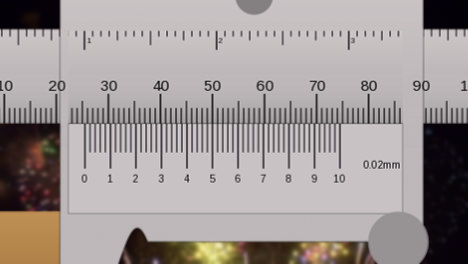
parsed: mm 25.5
